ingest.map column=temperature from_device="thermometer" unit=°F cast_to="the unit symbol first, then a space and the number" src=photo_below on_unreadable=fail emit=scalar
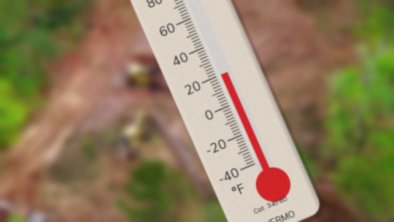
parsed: °F 20
